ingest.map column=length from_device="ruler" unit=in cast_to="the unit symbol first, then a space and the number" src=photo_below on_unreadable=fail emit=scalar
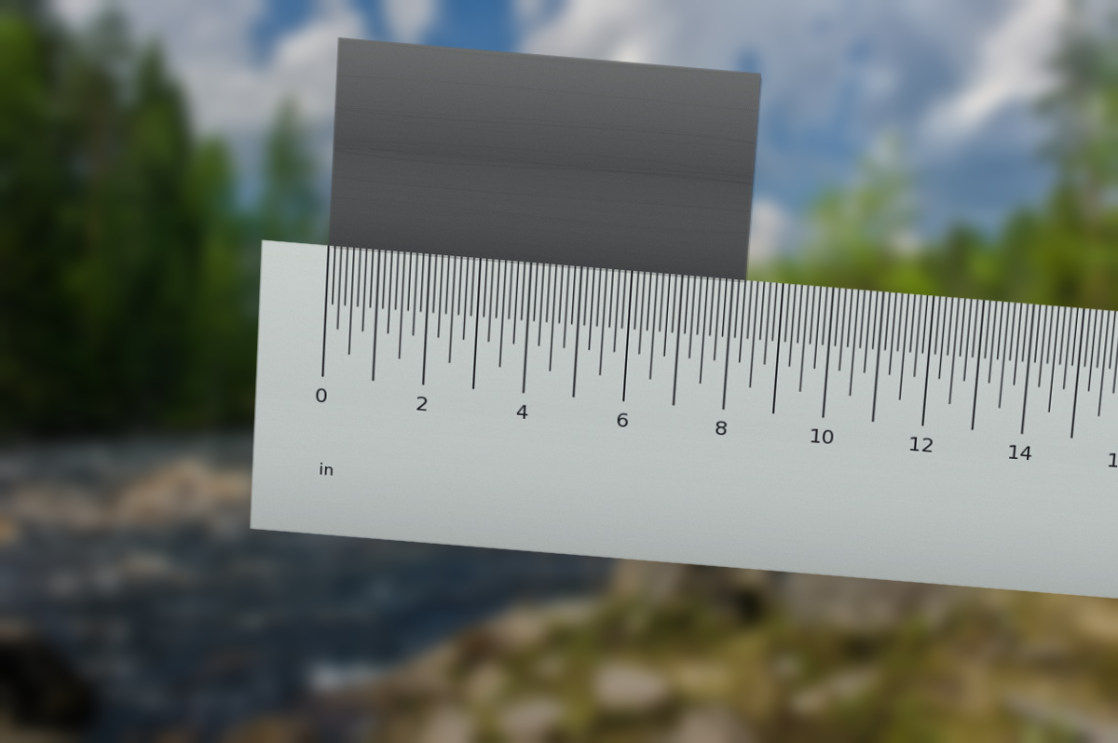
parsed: in 8.25
